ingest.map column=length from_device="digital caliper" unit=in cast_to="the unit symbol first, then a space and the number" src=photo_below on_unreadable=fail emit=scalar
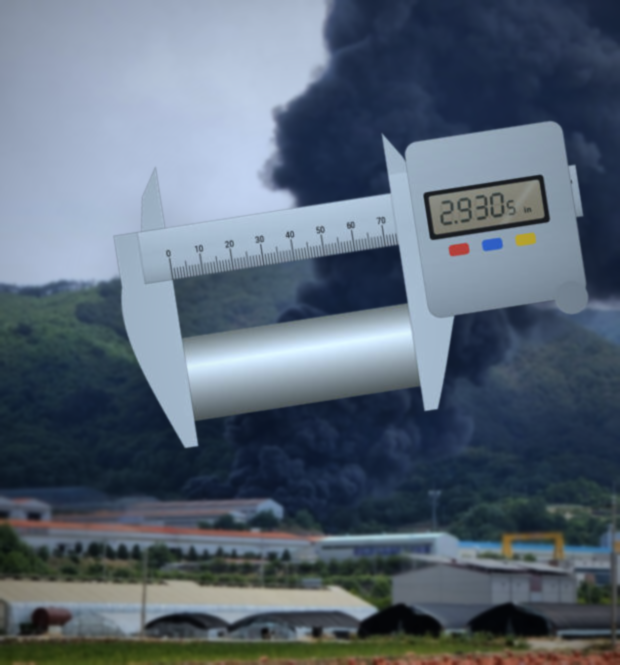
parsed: in 2.9305
